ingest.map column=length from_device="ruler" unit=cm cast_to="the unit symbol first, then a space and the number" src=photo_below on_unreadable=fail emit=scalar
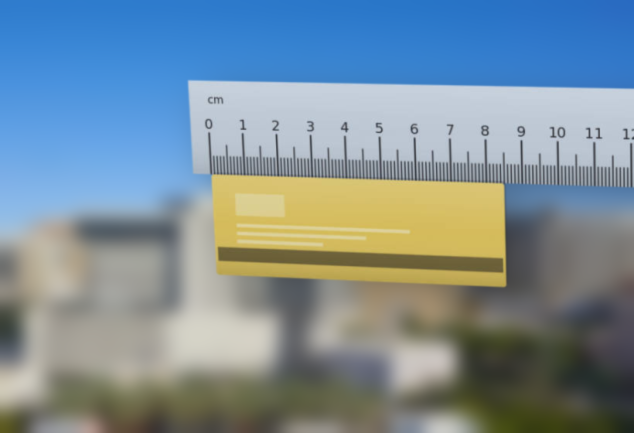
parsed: cm 8.5
